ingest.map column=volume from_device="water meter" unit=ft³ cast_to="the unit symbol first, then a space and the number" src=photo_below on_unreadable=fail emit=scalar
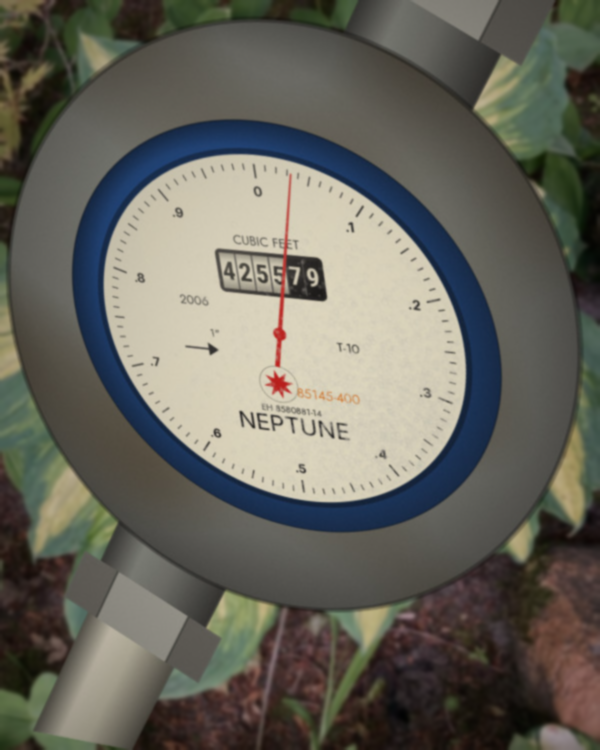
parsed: ft³ 425579.03
